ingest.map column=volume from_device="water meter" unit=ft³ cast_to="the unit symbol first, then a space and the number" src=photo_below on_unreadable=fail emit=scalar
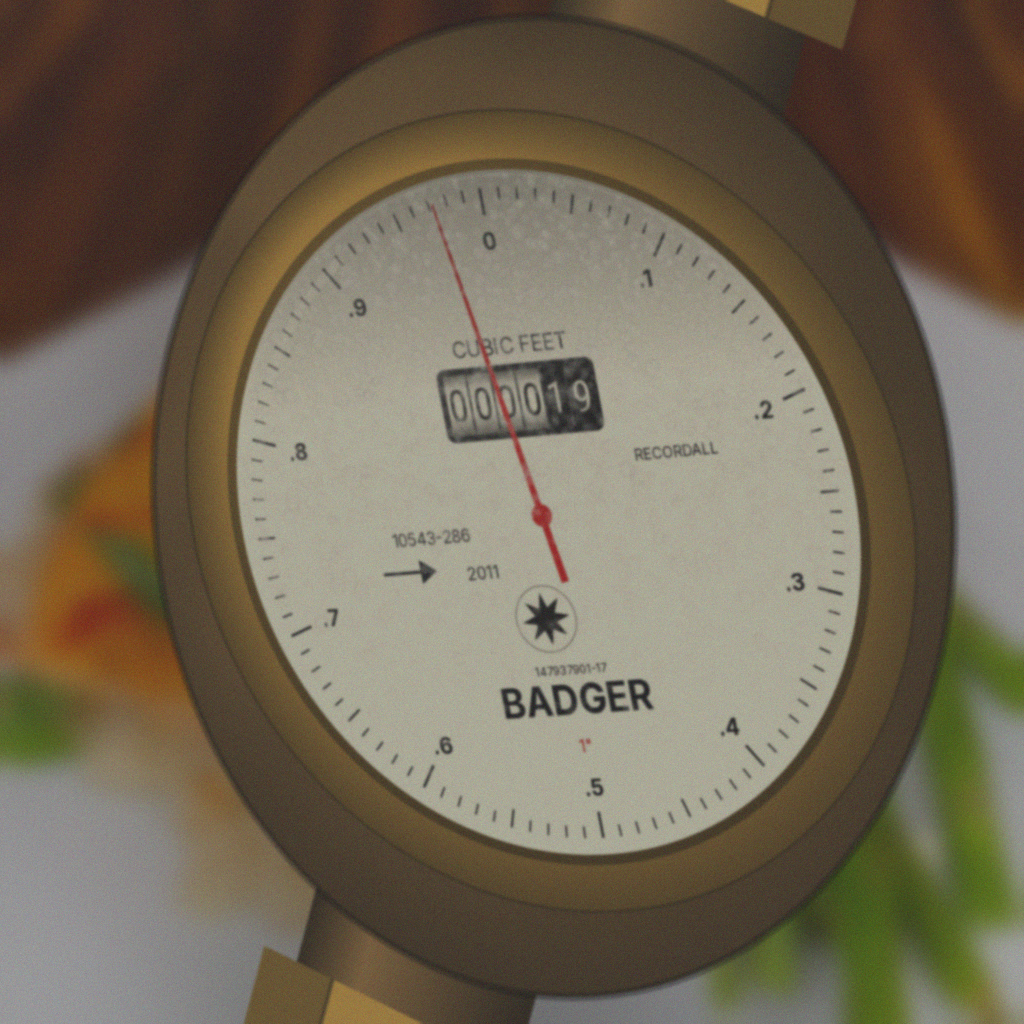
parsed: ft³ 18.97
